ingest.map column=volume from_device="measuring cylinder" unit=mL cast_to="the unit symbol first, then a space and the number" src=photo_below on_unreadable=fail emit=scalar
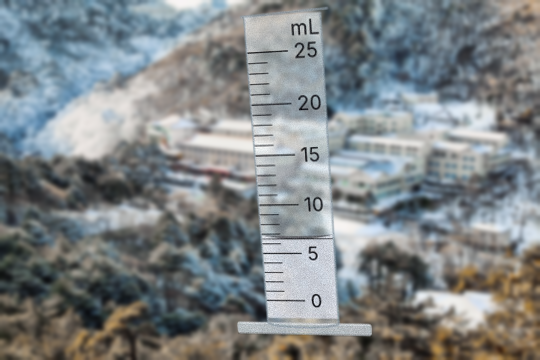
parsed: mL 6.5
